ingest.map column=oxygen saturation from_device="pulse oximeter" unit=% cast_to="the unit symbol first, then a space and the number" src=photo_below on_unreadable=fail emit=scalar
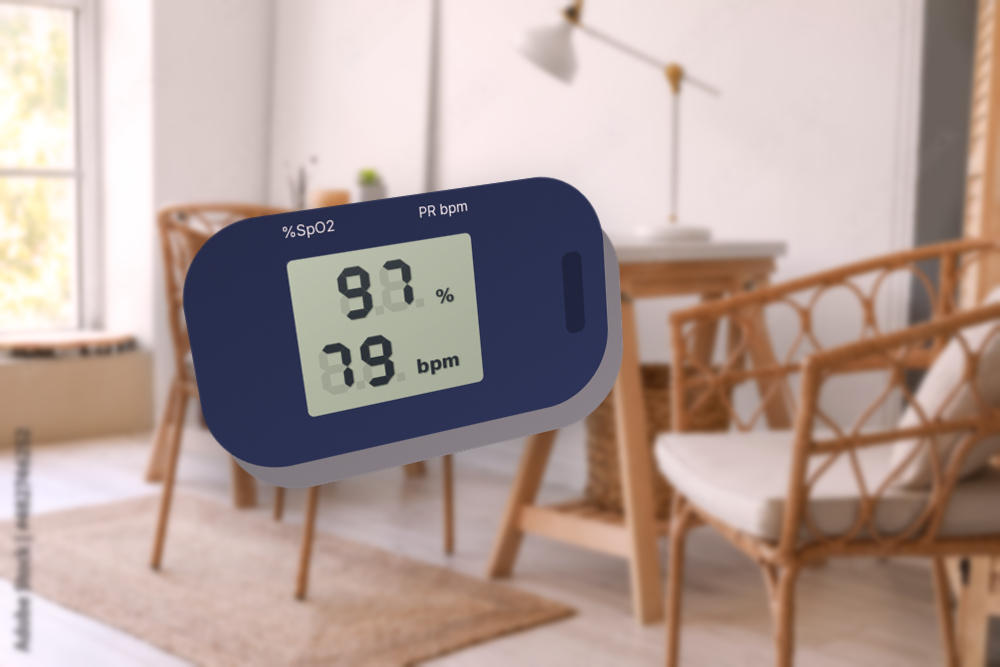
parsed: % 97
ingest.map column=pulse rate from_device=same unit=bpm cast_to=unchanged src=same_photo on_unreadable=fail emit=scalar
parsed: bpm 79
